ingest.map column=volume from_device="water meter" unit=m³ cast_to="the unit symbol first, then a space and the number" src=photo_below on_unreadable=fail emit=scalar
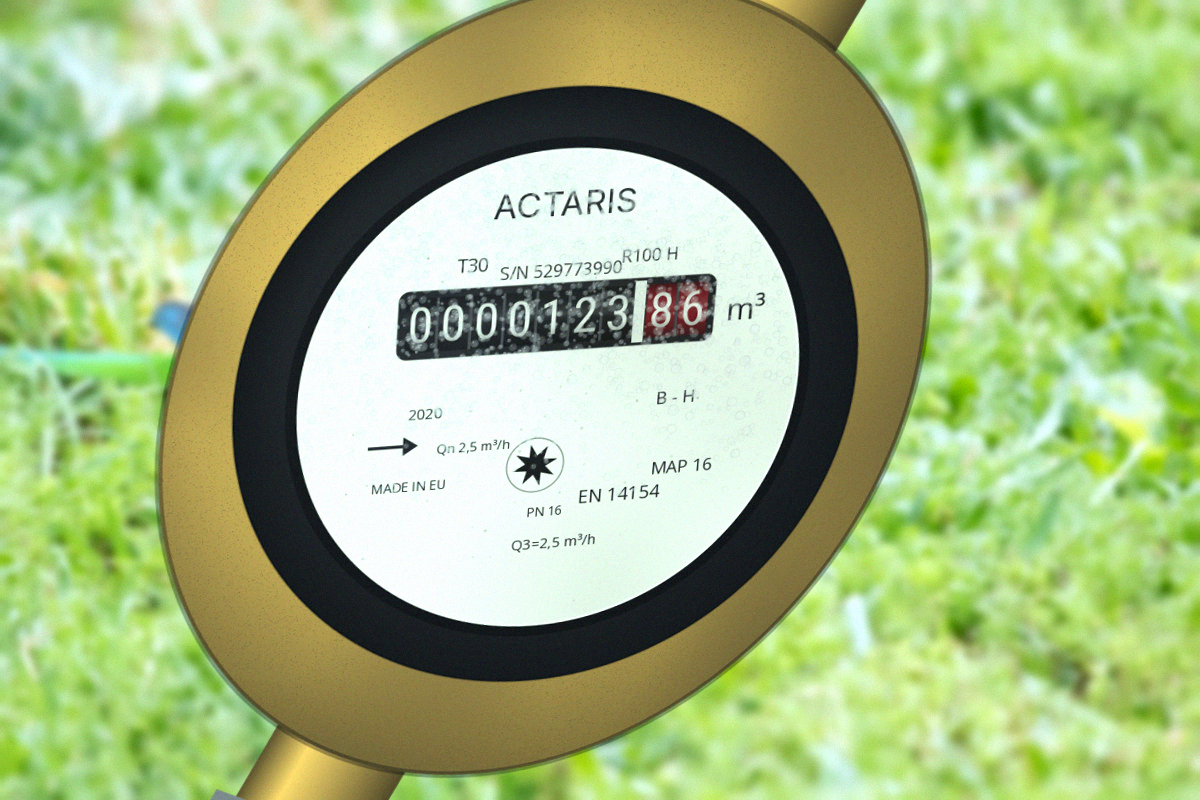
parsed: m³ 123.86
